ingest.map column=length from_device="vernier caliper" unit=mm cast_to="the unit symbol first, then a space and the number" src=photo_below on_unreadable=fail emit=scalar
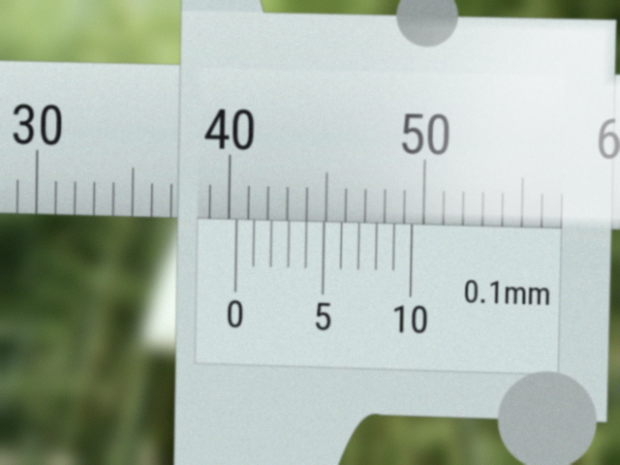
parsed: mm 40.4
